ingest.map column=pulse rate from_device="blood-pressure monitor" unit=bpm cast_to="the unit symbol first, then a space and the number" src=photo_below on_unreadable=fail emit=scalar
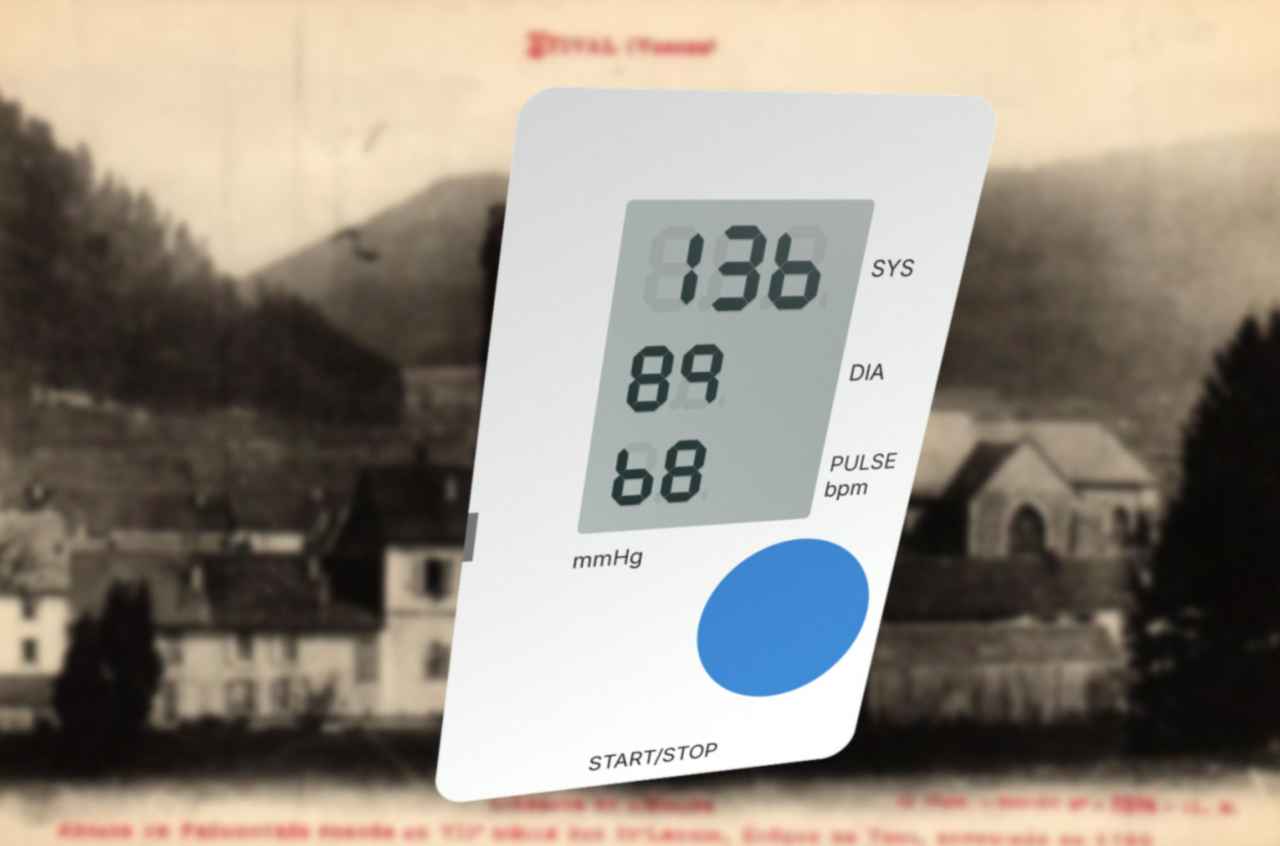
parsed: bpm 68
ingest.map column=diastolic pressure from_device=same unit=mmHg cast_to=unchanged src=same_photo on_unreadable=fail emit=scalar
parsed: mmHg 89
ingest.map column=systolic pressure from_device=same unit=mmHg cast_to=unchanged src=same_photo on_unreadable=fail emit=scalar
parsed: mmHg 136
